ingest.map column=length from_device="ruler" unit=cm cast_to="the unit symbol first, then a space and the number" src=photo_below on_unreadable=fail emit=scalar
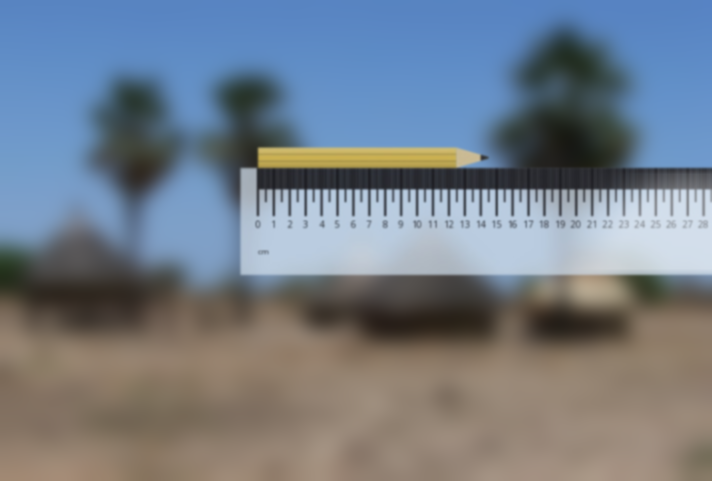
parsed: cm 14.5
